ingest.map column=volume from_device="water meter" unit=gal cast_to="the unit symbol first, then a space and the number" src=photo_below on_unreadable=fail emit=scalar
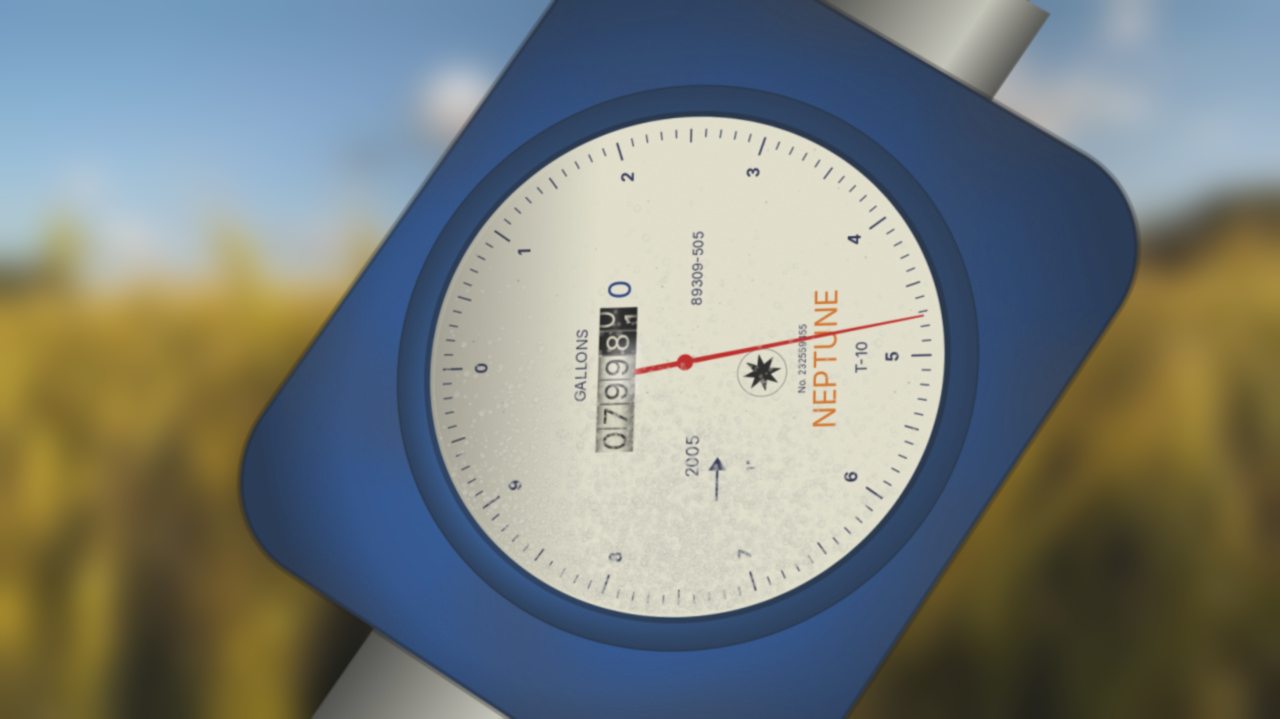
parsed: gal 799804.7
